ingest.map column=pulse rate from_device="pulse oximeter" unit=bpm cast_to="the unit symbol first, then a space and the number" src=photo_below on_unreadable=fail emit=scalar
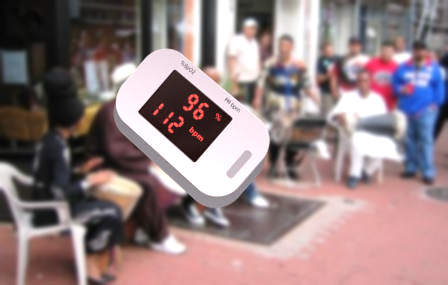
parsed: bpm 112
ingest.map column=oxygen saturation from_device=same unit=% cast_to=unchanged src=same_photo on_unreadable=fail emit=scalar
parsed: % 96
